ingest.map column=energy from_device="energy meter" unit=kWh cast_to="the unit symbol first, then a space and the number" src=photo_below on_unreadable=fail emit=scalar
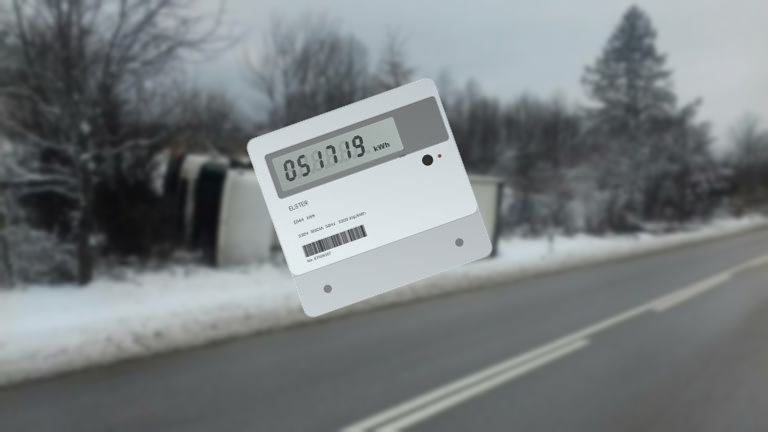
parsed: kWh 51719
